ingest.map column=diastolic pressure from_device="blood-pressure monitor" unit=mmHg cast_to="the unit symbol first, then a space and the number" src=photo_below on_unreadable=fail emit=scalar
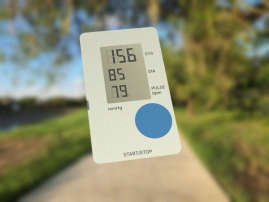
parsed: mmHg 85
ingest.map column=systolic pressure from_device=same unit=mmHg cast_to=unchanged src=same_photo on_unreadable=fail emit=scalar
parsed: mmHg 156
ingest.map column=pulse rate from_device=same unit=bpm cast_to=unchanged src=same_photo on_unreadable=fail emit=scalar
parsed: bpm 79
